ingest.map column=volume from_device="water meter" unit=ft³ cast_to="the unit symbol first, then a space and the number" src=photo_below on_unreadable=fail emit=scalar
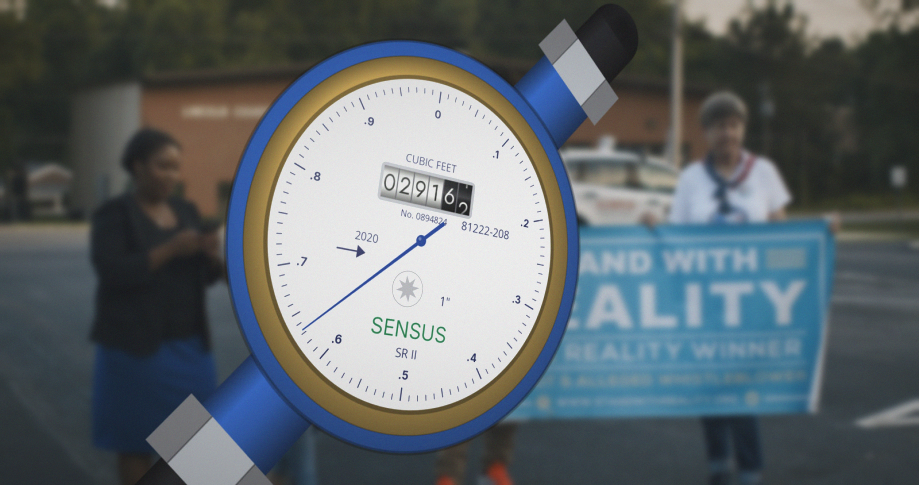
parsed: ft³ 29161.63
